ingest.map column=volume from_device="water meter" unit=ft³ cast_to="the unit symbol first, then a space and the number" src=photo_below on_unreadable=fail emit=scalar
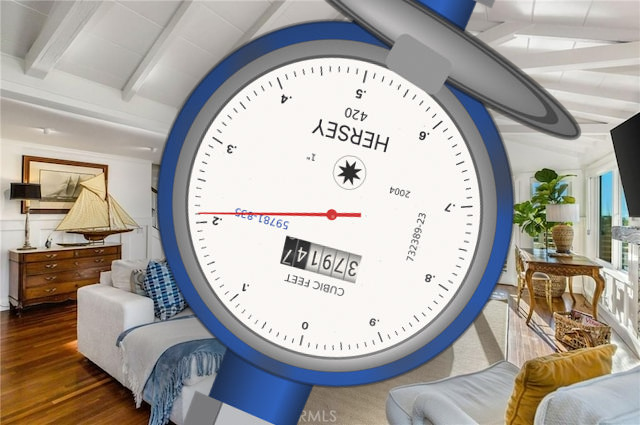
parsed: ft³ 379147.21
